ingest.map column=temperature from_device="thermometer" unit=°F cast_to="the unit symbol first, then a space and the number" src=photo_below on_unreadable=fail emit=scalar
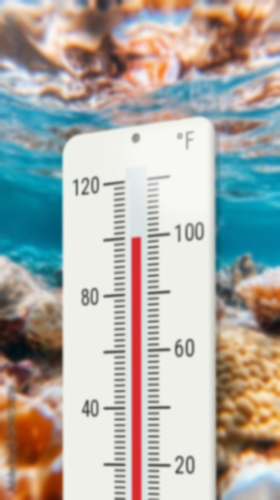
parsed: °F 100
